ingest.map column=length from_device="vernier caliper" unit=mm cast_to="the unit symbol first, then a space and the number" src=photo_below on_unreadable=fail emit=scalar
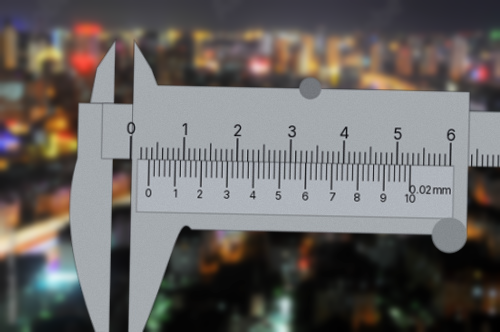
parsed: mm 3.5
